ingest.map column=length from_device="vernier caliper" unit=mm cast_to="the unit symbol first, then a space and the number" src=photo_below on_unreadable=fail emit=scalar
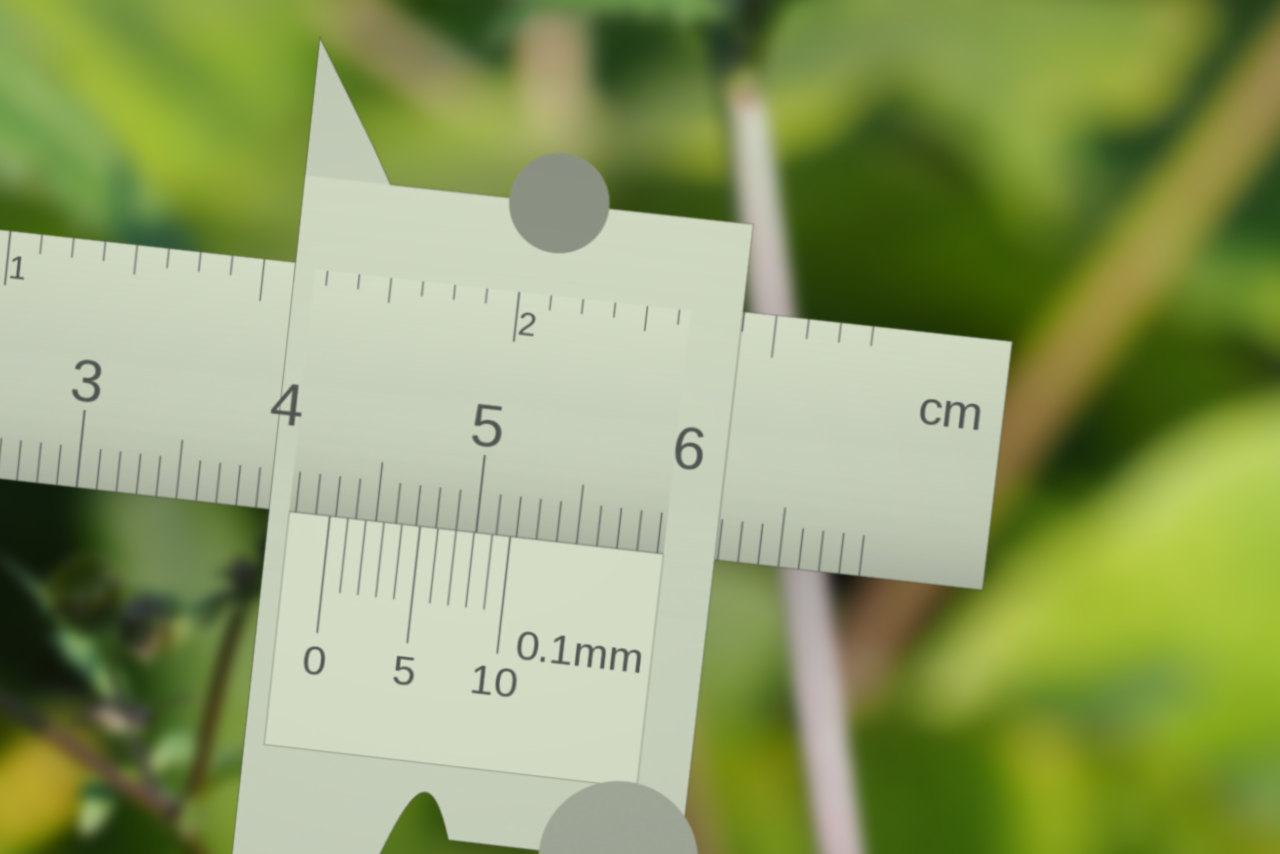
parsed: mm 42.7
